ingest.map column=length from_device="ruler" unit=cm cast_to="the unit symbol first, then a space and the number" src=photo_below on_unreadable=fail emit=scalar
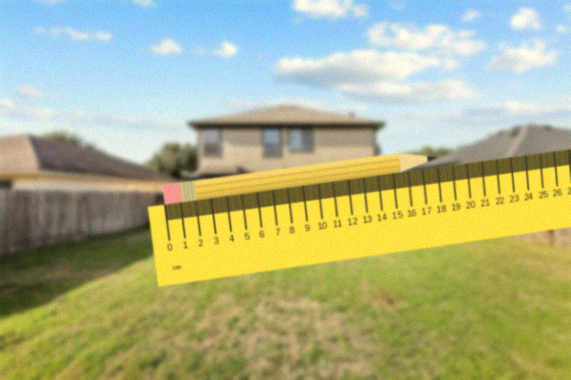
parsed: cm 18
